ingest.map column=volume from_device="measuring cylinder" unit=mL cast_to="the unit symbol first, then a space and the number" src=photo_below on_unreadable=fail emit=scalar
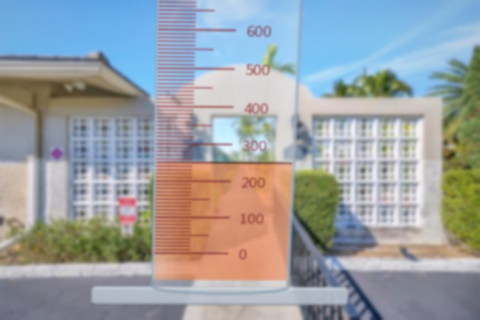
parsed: mL 250
